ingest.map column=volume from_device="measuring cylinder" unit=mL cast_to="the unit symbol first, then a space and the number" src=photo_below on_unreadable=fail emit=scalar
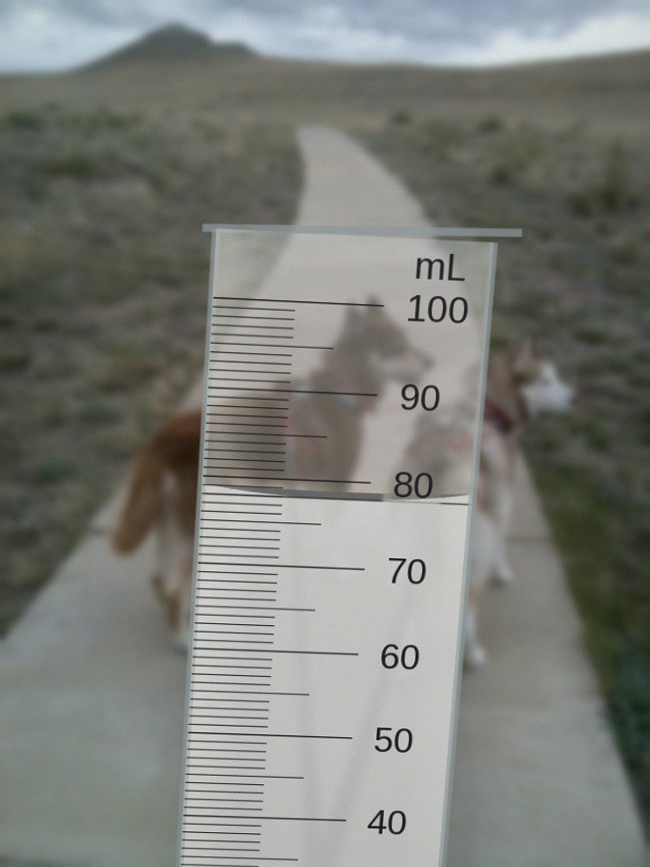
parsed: mL 78
